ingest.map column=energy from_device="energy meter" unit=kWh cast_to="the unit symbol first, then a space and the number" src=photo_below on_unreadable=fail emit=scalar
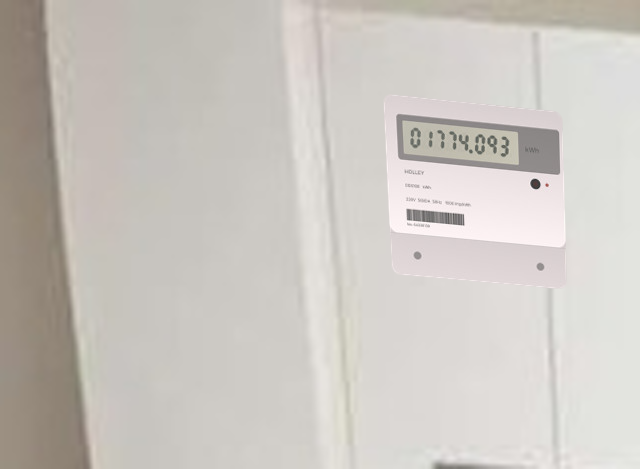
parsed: kWh 1774.093
